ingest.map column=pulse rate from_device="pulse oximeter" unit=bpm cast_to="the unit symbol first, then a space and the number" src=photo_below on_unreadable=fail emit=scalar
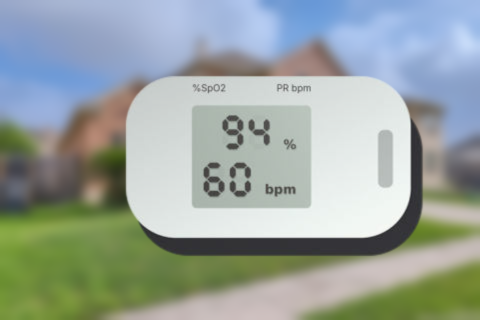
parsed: bpm 60
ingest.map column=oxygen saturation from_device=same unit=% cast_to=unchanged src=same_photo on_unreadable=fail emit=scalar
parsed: % 94
